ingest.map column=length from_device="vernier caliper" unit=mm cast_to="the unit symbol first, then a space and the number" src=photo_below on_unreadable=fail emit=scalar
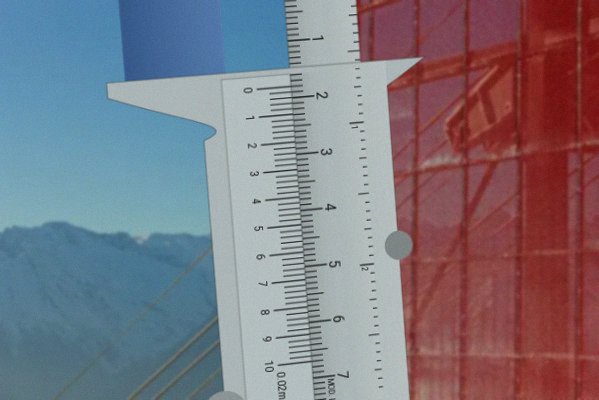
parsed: mm 18.0
